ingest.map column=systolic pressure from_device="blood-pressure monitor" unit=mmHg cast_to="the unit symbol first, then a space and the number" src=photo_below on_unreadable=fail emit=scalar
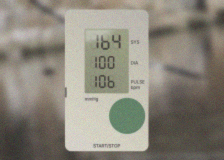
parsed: mmHg 164
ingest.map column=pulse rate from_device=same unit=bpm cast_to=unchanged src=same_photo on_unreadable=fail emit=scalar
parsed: bpm 106
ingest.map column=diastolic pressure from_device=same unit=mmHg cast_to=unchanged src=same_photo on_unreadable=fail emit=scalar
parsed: mmHg 100
